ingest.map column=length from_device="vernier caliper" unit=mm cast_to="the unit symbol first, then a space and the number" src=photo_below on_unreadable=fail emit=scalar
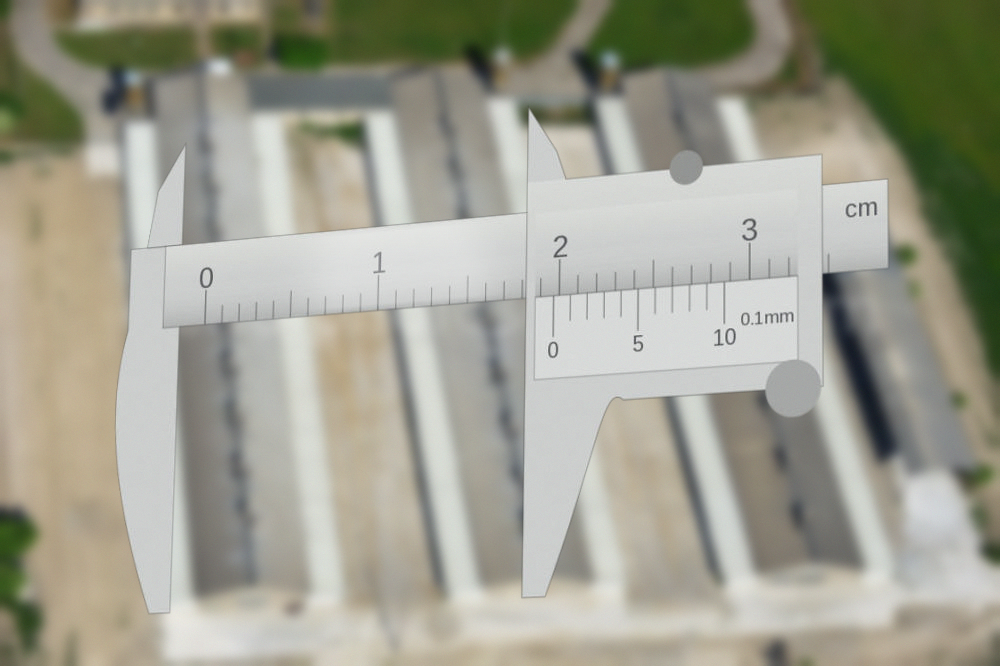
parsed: mm 19.7
